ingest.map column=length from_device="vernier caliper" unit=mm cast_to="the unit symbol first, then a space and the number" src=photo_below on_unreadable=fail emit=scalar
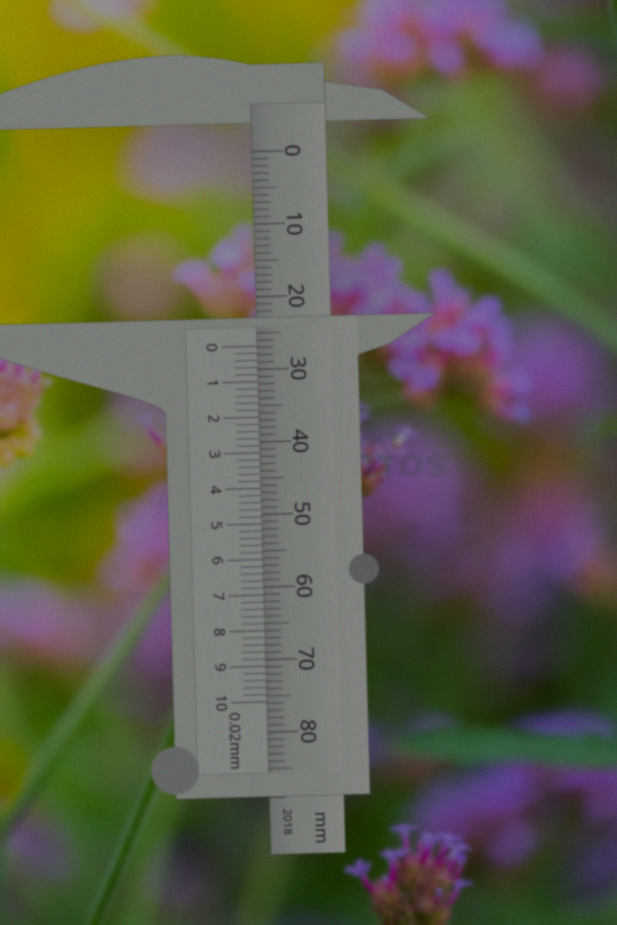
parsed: mm 26.8
